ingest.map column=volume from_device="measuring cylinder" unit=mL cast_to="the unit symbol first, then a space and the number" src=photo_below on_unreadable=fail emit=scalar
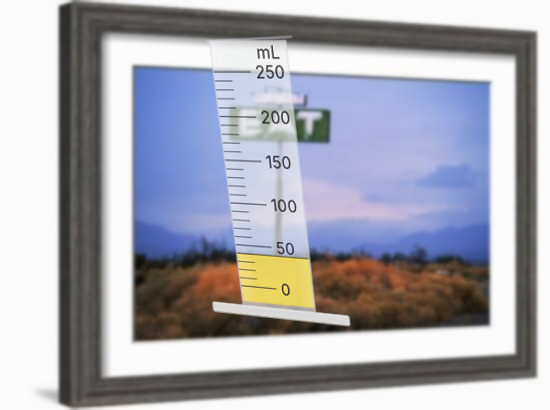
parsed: mL 40
